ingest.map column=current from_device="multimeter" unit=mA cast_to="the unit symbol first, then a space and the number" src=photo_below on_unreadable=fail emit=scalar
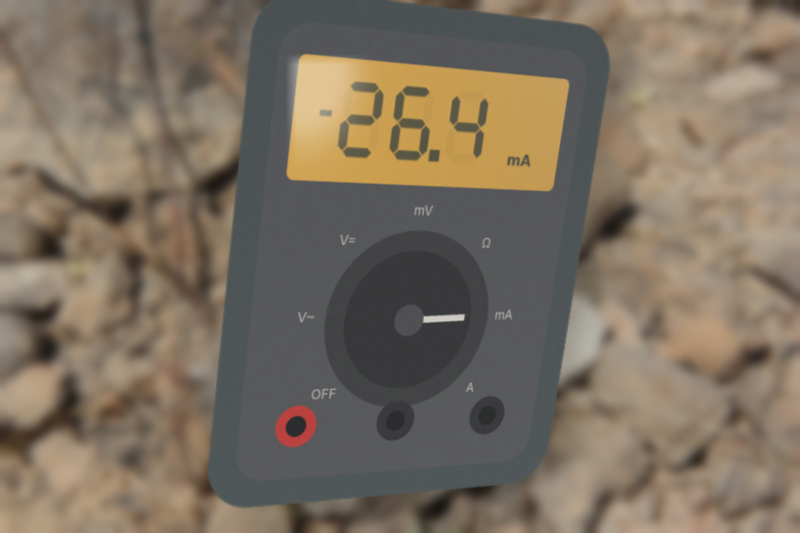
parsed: mA -26.4
